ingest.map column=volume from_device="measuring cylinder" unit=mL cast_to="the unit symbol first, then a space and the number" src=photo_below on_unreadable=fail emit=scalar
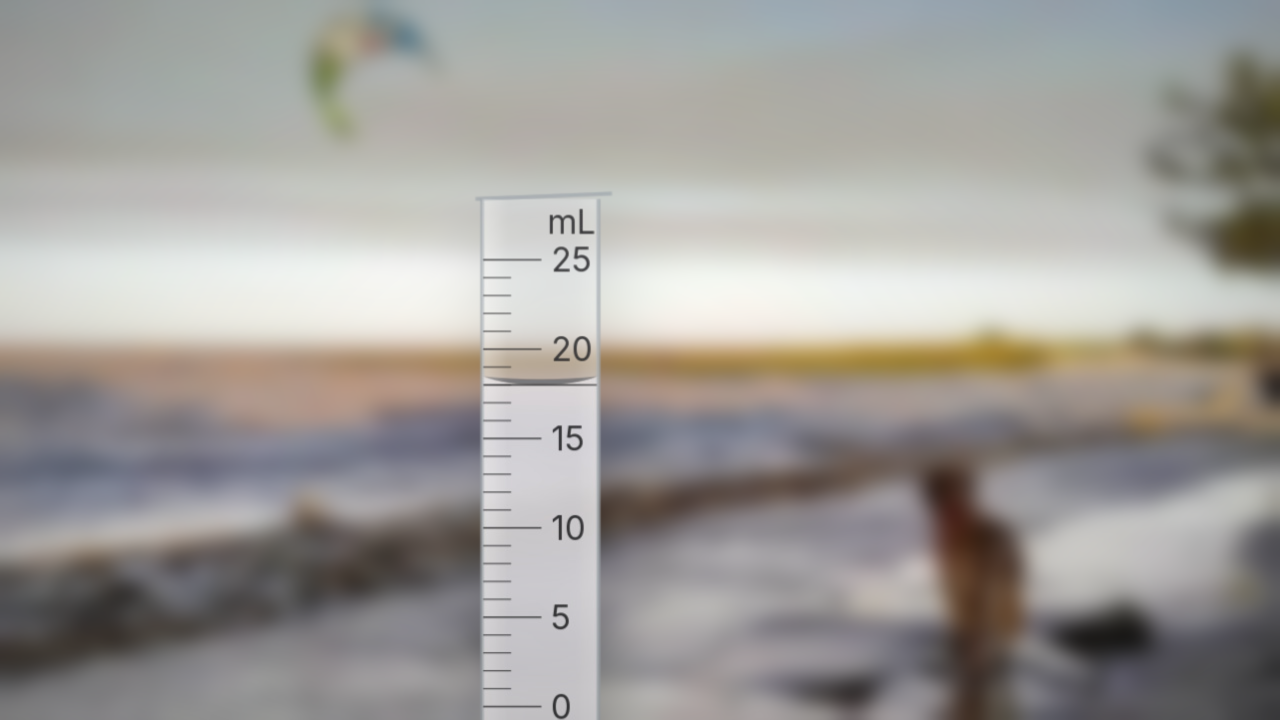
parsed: mL 18
